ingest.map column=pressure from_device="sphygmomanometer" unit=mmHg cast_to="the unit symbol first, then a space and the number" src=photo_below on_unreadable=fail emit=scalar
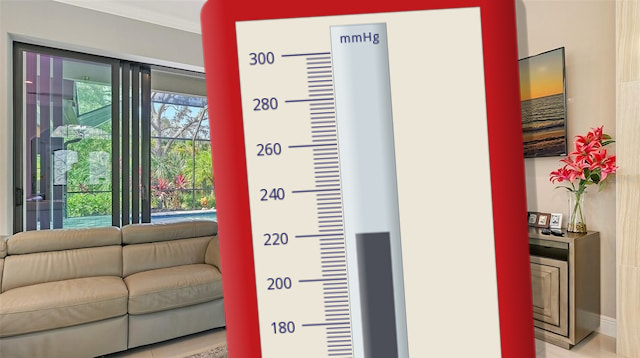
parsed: mmHg 220
